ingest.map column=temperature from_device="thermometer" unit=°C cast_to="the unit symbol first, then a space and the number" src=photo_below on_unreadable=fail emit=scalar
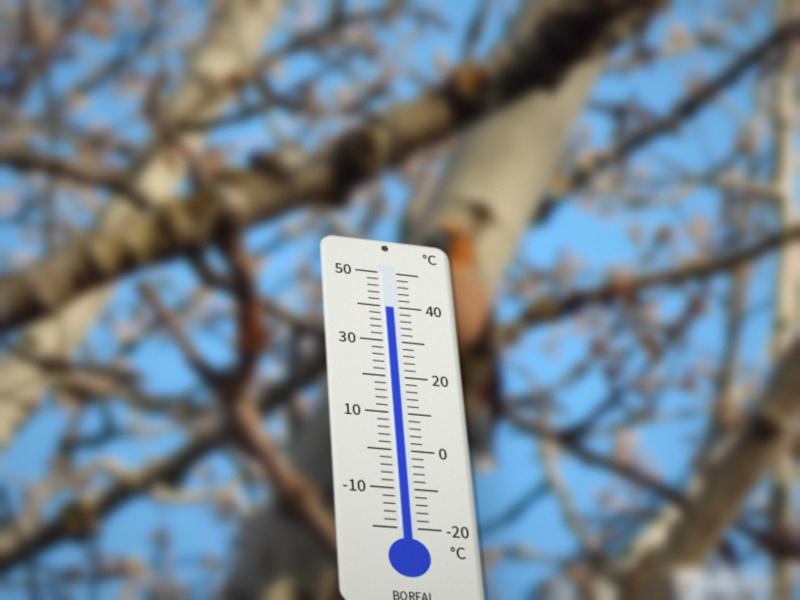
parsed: °C 40
